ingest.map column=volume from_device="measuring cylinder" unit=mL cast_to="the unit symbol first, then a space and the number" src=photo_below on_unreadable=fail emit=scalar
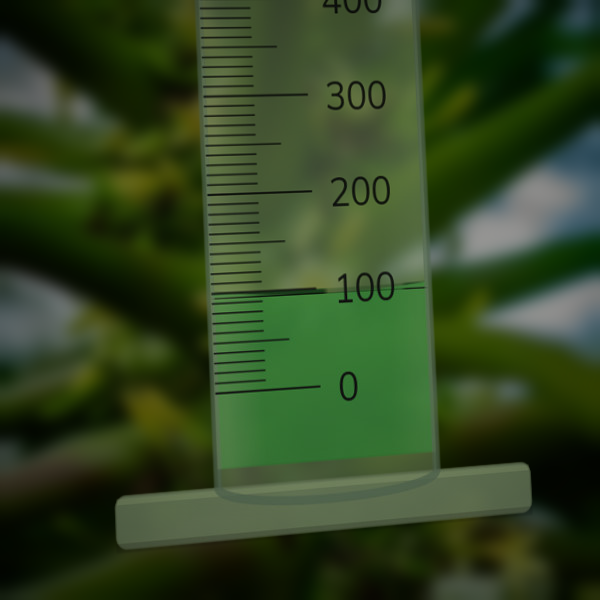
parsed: mL 95
